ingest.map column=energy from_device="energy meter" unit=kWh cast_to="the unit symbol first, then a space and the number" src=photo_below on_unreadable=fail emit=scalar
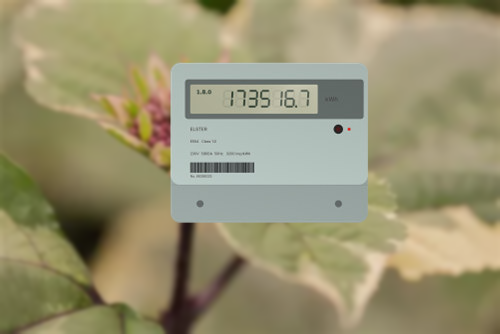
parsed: kWh 173516.7
